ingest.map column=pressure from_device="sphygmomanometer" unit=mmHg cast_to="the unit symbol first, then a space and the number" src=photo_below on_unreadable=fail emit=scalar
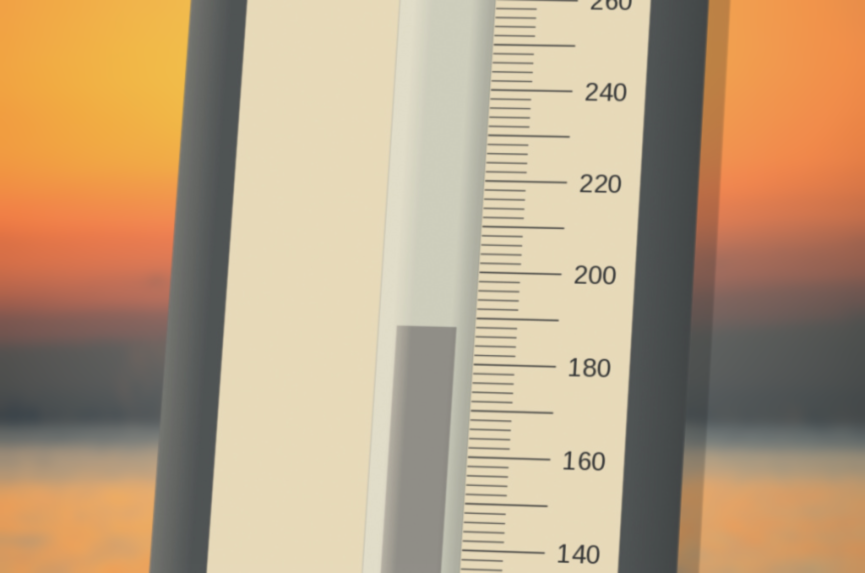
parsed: mmHg 188
